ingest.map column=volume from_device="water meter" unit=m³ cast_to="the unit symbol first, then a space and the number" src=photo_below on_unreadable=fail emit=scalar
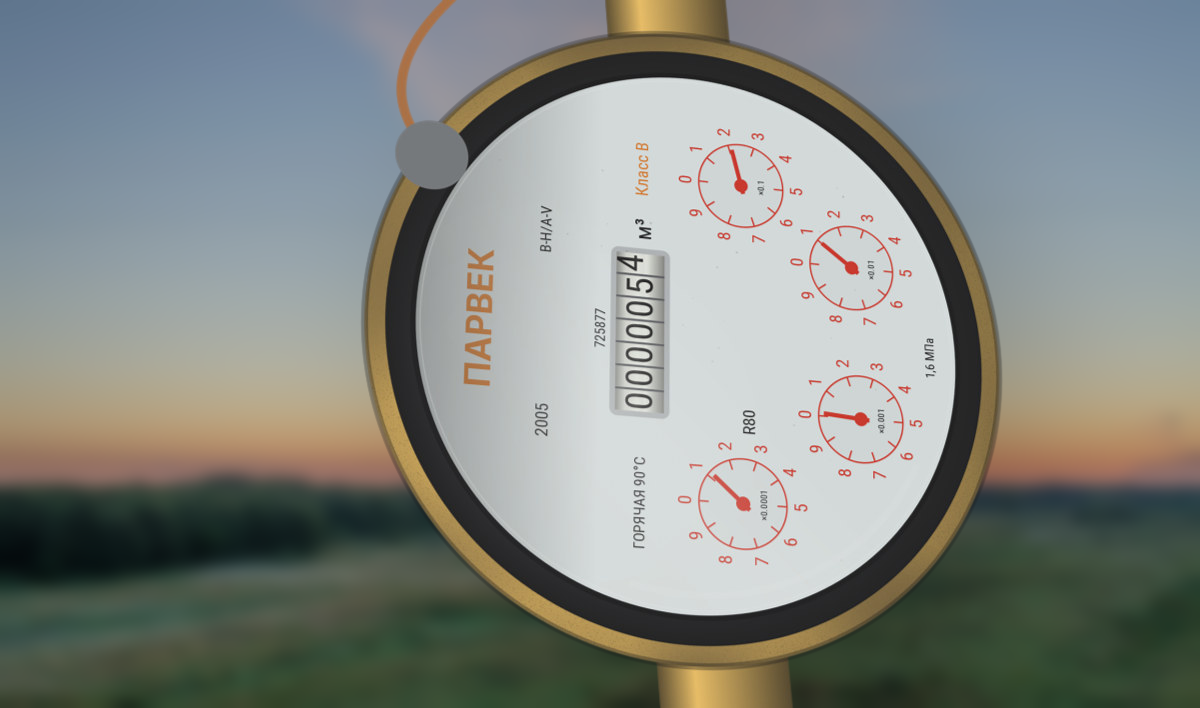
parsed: m³ 54.2101
